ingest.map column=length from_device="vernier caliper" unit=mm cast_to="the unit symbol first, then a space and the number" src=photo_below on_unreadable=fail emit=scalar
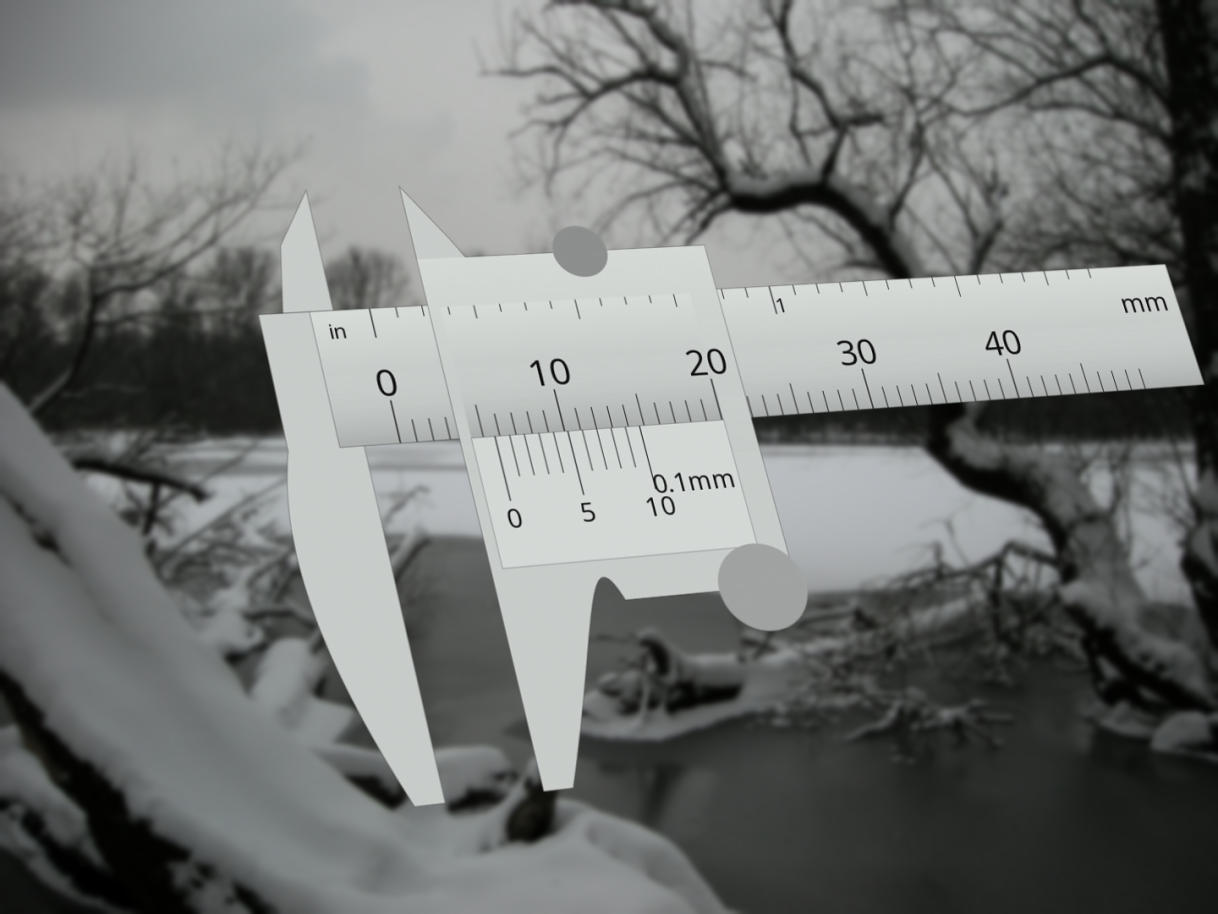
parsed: mm 5.7
